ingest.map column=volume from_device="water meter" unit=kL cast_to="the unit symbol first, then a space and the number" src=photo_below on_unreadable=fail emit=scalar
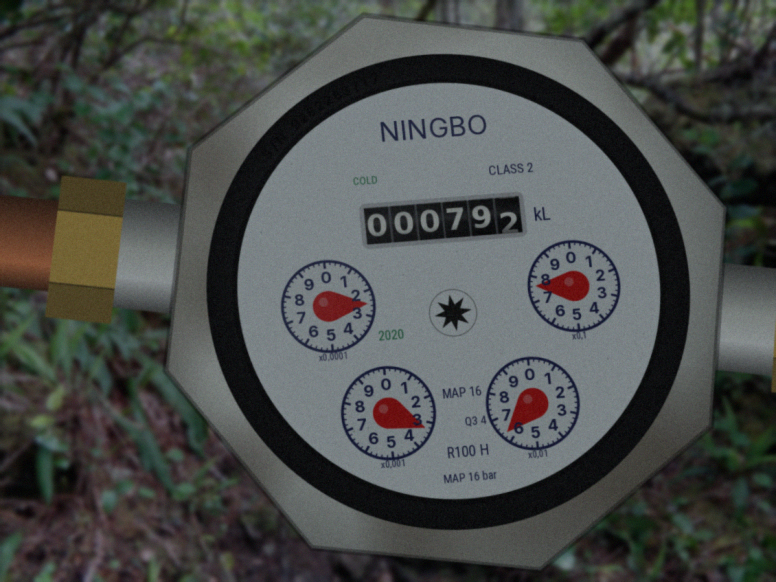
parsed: kL 791.7632
